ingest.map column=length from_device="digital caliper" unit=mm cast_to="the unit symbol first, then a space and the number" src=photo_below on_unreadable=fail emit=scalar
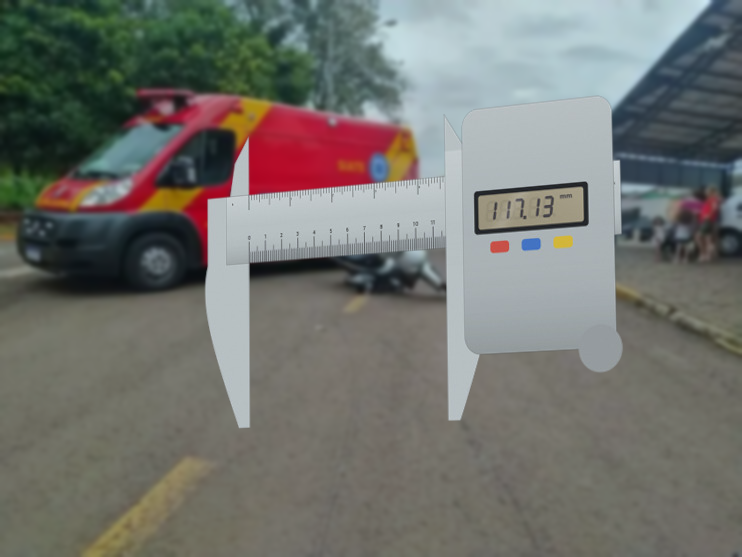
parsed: mm 117.13
